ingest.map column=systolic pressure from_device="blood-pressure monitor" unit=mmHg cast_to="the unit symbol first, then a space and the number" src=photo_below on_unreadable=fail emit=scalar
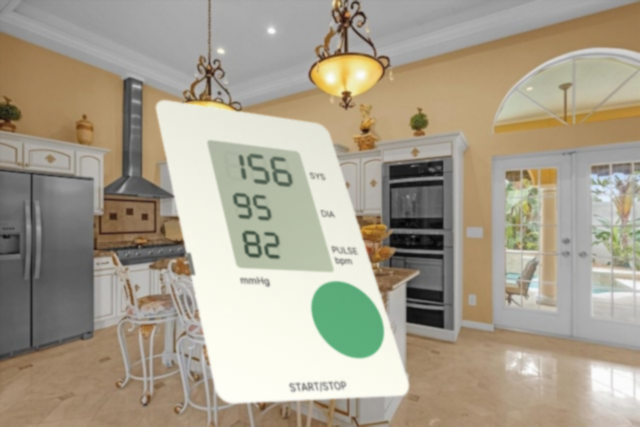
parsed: mmHg 156
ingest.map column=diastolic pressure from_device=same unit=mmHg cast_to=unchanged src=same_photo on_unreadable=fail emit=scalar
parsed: mmHg 95
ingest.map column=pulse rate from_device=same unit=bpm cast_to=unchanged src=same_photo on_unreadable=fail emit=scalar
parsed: bpm 82
